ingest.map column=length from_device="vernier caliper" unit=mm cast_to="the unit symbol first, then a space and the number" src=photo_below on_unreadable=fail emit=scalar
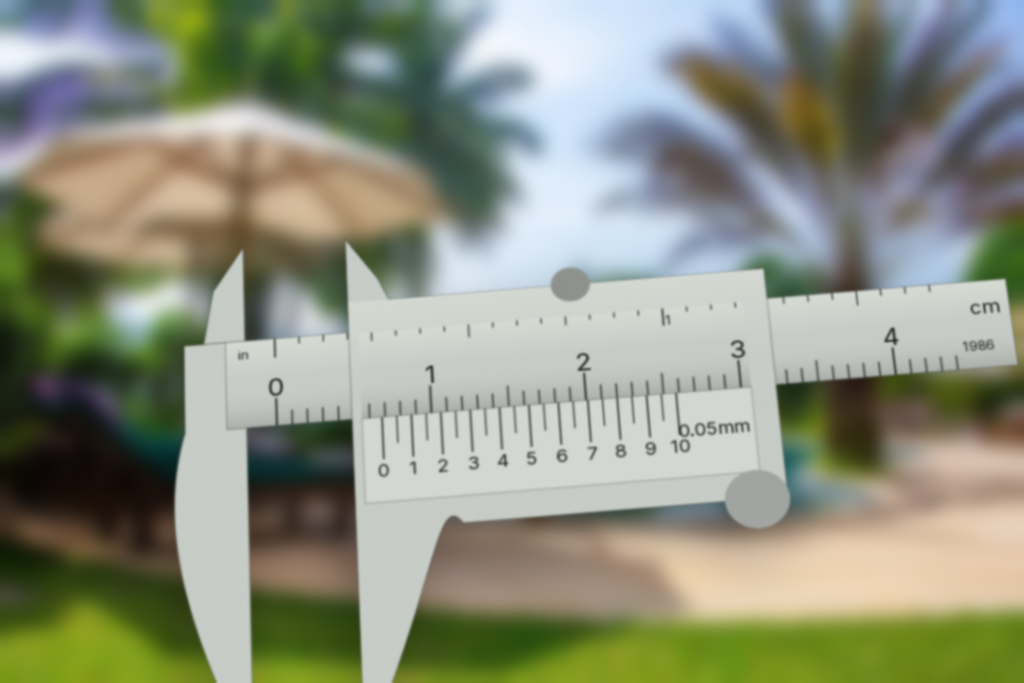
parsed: mm 6.8
